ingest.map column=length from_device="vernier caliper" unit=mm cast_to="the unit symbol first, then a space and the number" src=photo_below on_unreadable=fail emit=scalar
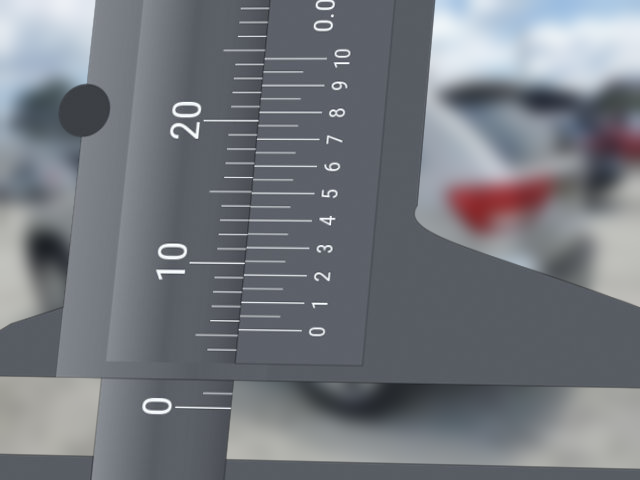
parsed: mm 5.4
